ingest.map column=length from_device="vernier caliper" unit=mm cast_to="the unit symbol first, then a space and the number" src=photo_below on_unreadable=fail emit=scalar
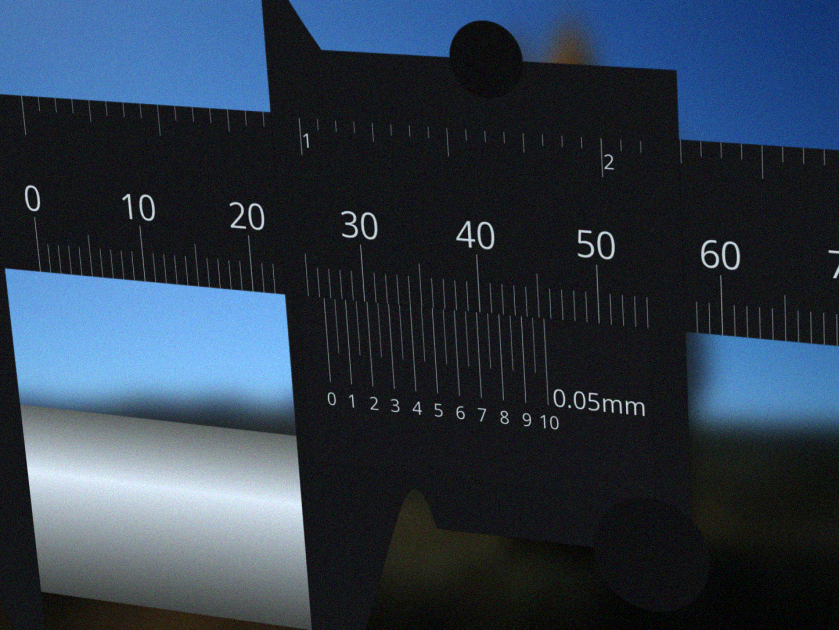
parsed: mm 26.4
